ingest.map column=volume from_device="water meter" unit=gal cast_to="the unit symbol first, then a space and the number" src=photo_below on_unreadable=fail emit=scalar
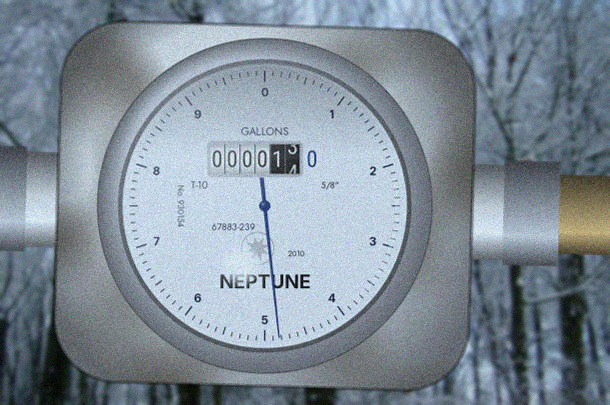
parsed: gal 134.8
